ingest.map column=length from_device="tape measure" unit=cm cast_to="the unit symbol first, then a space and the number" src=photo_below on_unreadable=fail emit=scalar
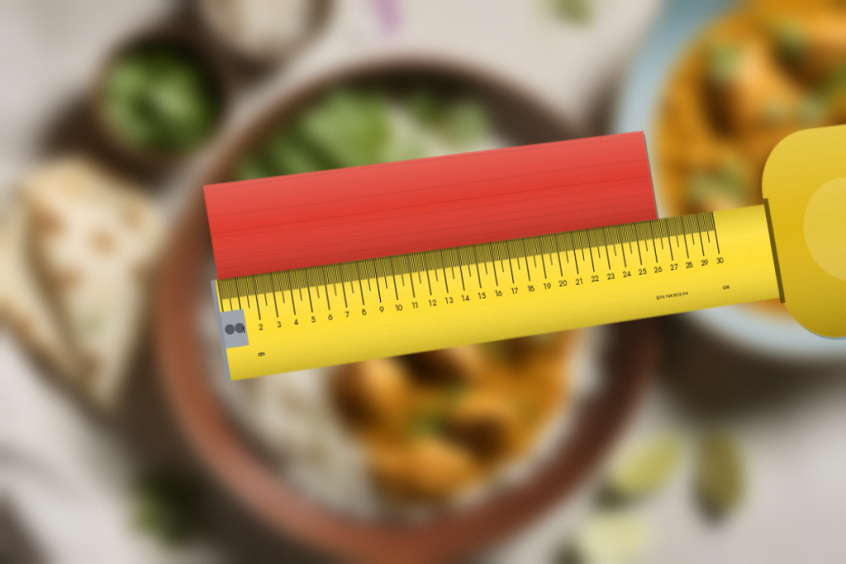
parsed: cm 26.5
